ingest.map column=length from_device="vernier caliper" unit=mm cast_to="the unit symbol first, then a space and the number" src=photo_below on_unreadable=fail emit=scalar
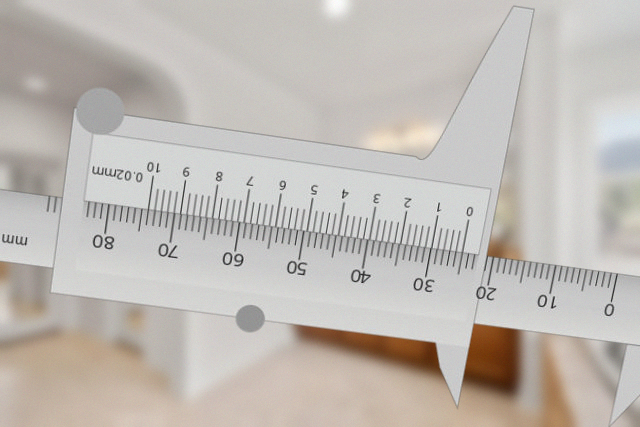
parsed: mm 25.0
